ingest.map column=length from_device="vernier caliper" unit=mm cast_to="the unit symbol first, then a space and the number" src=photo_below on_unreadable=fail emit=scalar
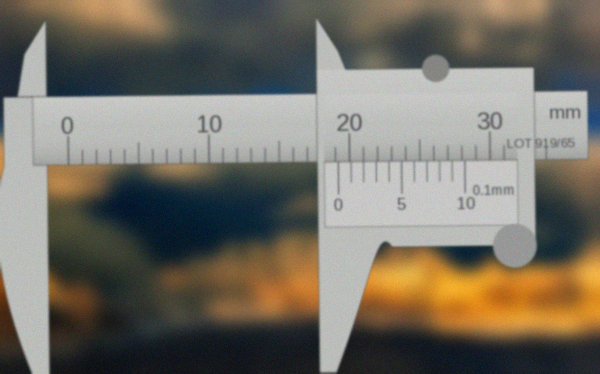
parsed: mm 19.2
